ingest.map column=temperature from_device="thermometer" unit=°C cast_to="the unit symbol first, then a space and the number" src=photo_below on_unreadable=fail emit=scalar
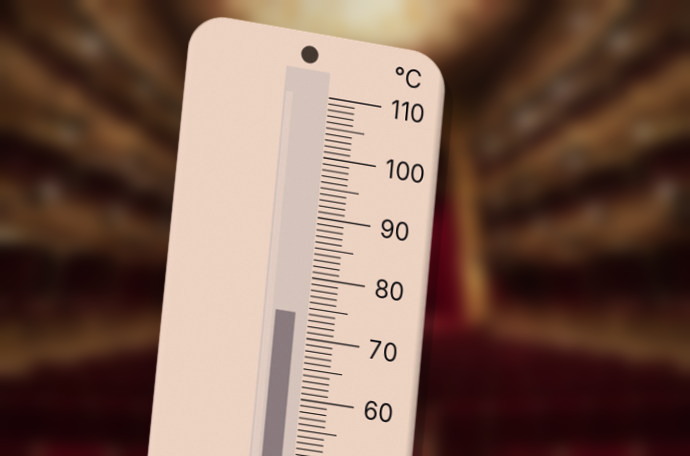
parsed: °C 74
